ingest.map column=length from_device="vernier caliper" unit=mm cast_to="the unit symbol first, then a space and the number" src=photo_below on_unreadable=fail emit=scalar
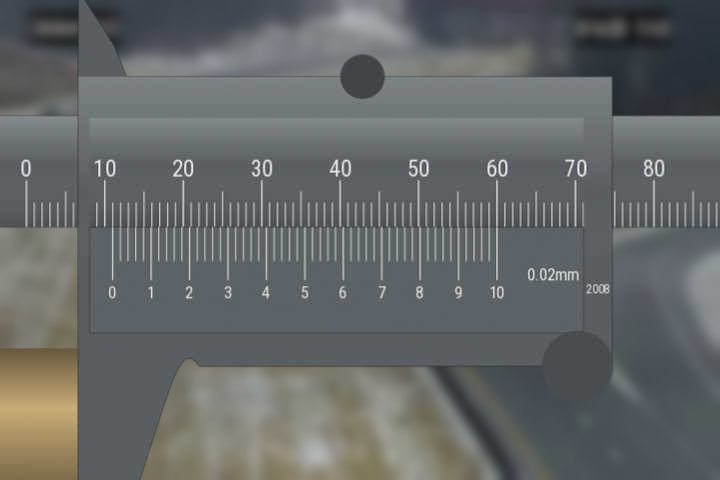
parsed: mm 11.0
